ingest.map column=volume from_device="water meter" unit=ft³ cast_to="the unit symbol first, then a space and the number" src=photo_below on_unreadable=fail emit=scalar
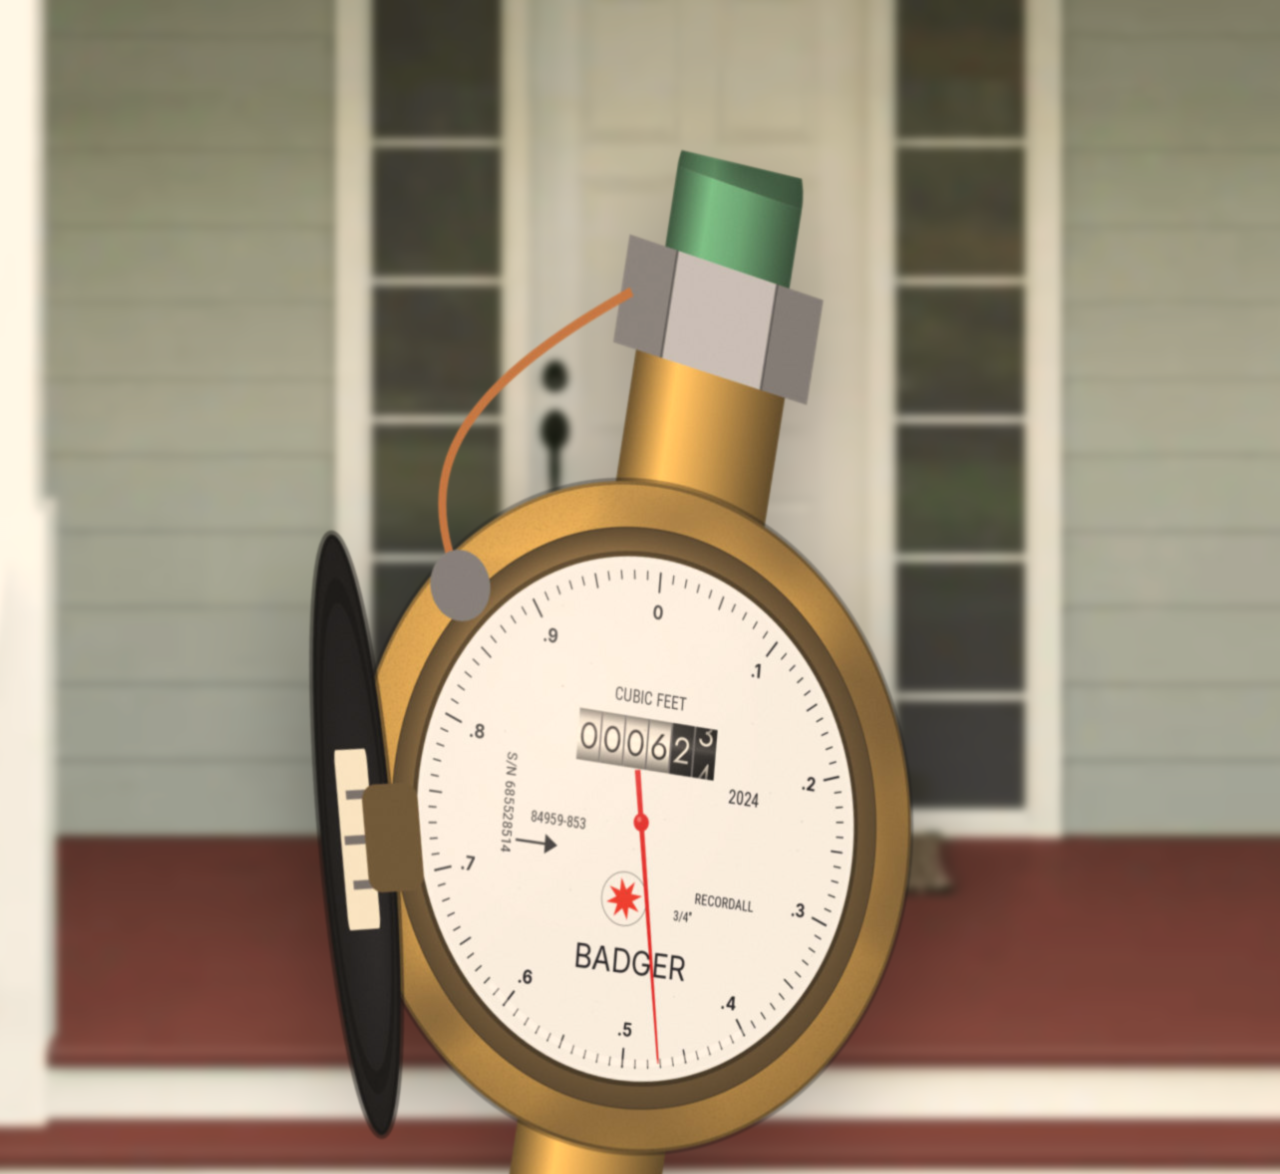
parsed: ft³ 623.47
